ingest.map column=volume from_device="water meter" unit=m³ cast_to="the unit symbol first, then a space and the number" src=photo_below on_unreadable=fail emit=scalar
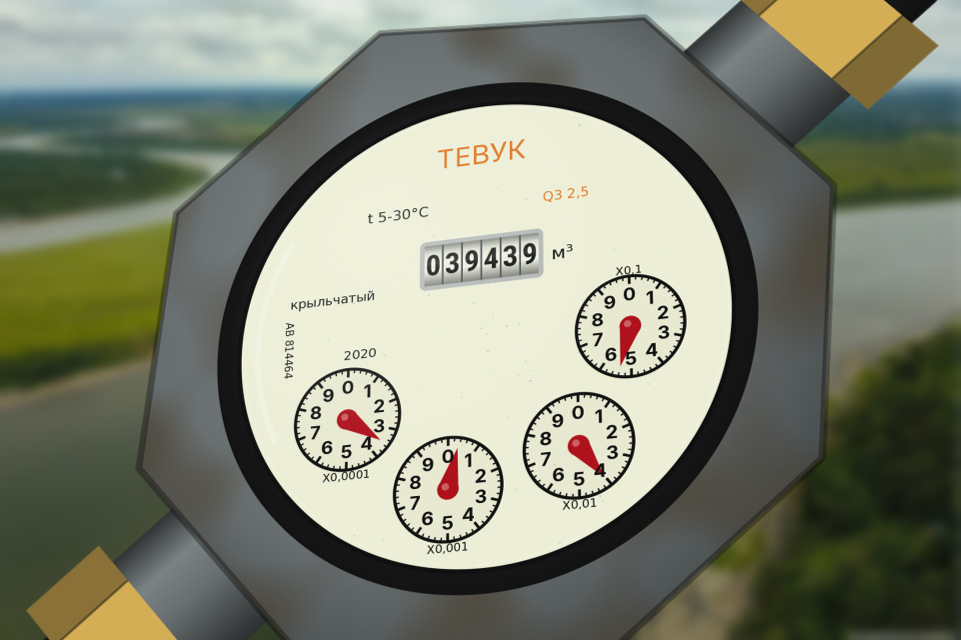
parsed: m³ 39439.5403
